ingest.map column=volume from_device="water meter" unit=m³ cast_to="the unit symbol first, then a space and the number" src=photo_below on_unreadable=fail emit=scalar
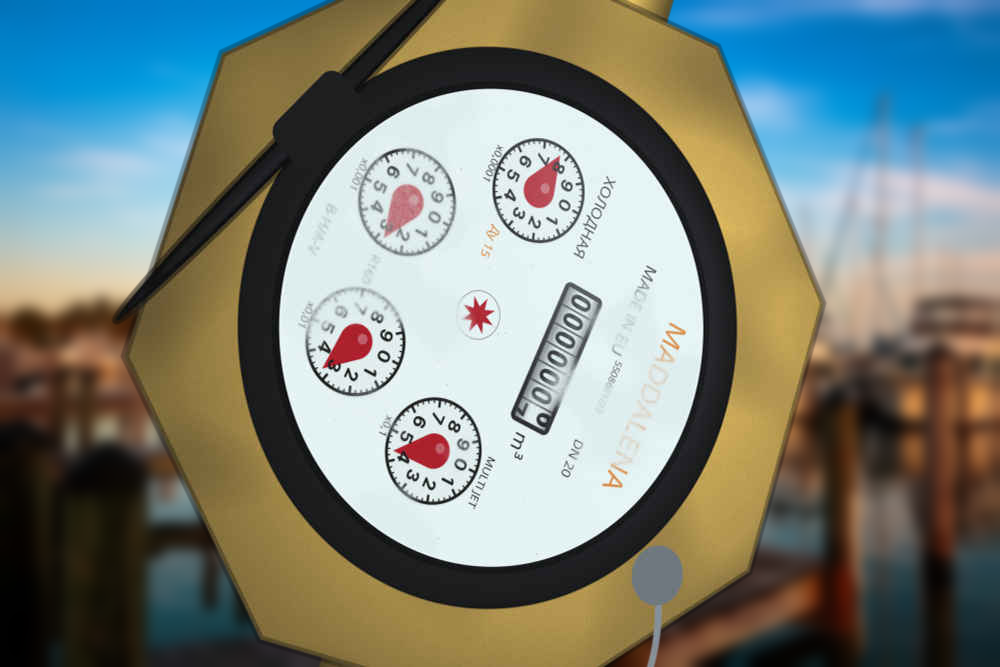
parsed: m³ 6.4327
